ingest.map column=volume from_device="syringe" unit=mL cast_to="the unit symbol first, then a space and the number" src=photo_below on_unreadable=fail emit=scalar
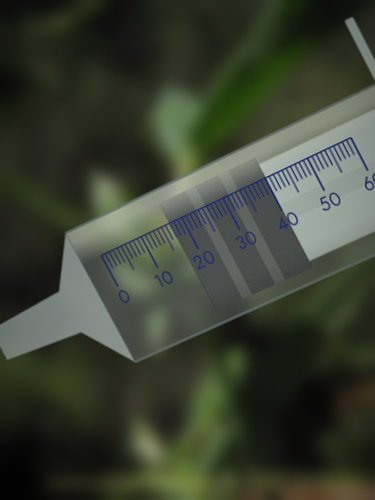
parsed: mL 17
